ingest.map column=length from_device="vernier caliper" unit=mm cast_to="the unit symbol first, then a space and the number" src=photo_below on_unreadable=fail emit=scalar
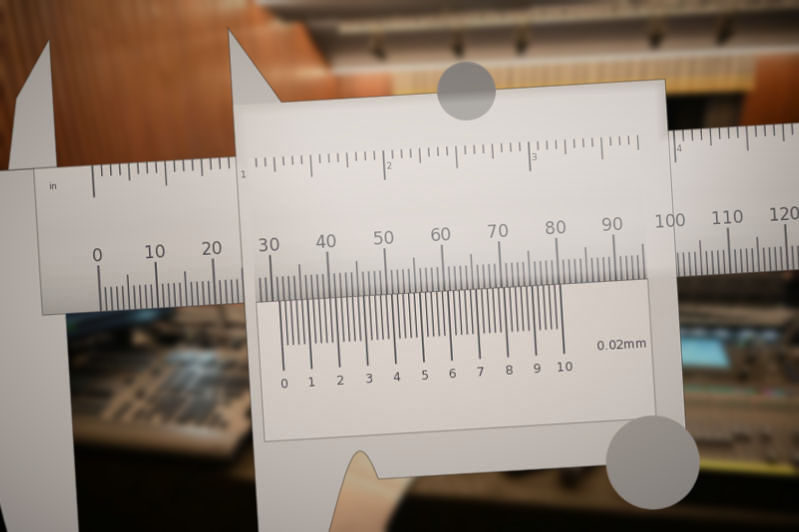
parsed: mm 31.2
